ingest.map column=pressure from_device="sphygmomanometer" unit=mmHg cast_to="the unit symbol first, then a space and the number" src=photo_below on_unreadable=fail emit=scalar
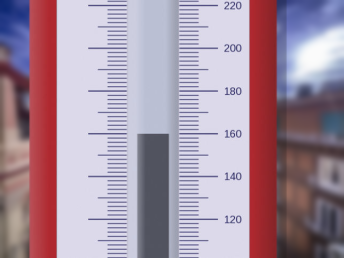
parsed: mmHg 160
